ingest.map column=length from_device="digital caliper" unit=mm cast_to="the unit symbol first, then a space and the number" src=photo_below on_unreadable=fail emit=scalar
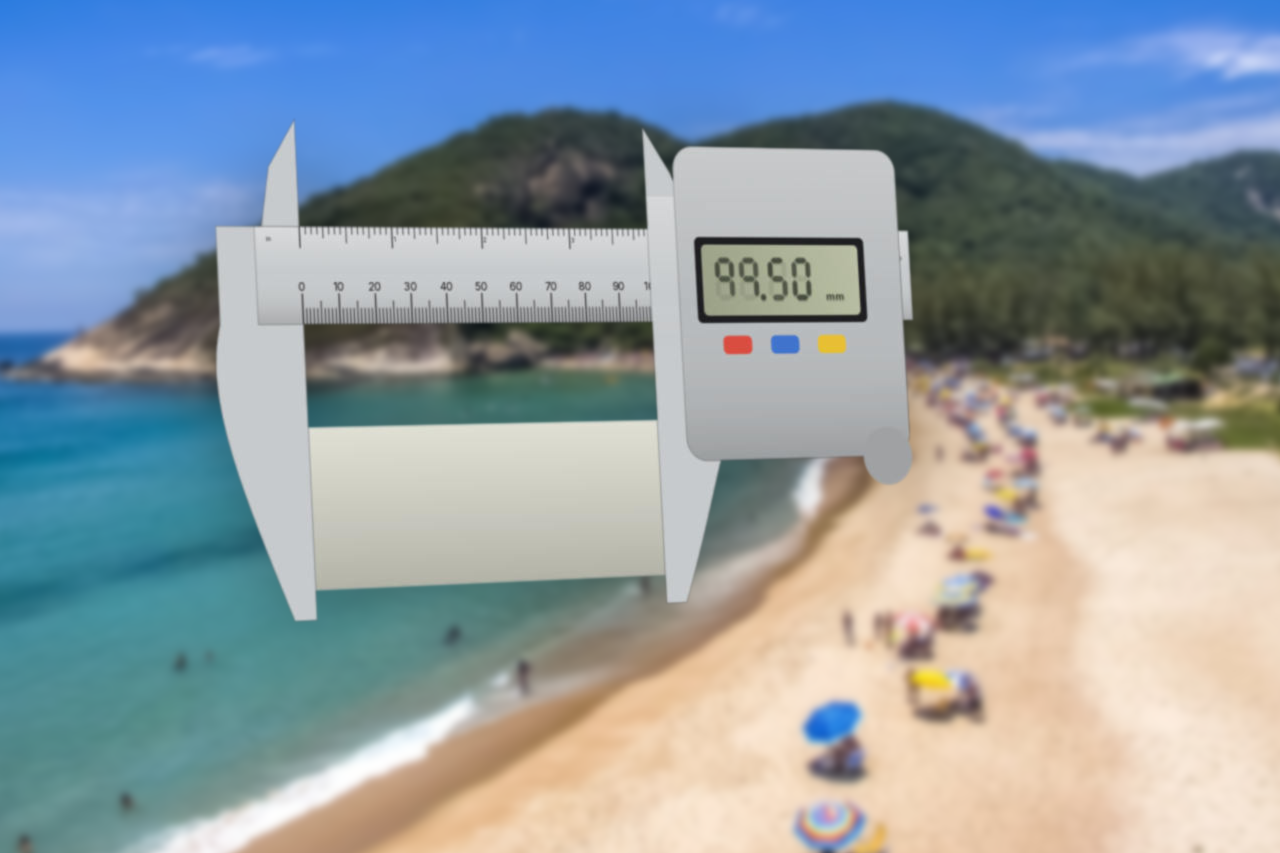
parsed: mm 99.50
